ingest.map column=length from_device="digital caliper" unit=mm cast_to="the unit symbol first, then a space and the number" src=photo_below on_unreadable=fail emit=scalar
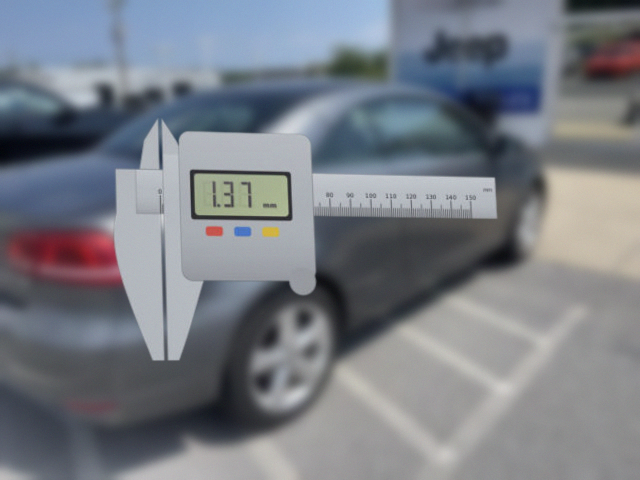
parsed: mm 1.37
